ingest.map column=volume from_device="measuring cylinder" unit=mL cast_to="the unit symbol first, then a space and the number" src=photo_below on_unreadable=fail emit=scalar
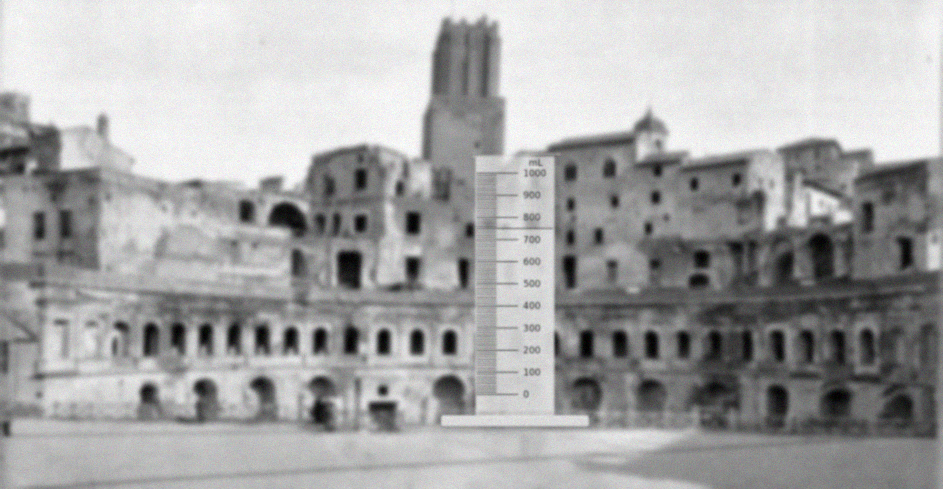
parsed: mL 750
